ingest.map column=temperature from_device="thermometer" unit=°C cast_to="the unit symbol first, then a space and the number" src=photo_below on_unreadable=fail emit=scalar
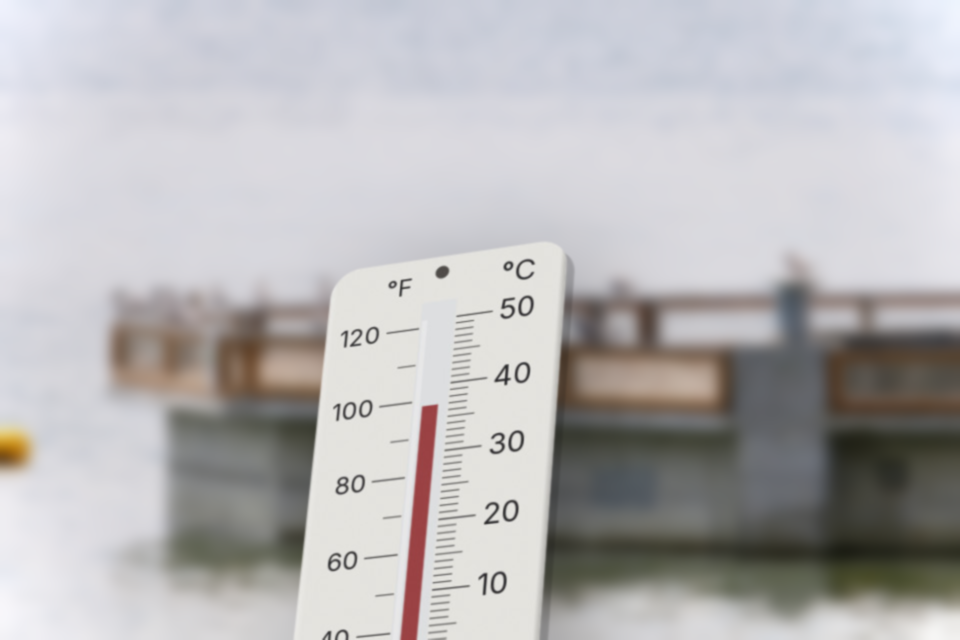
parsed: °C 37
